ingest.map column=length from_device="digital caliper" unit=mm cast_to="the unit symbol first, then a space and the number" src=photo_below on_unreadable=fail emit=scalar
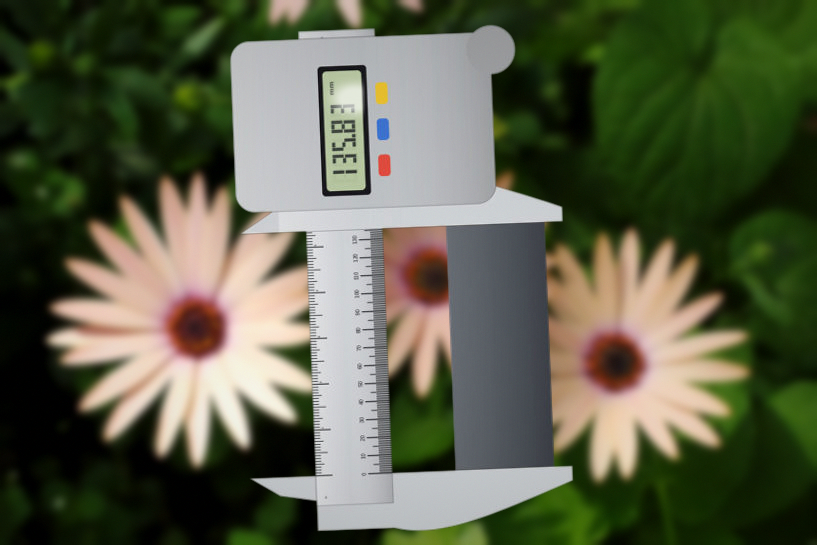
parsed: mm 135.83
